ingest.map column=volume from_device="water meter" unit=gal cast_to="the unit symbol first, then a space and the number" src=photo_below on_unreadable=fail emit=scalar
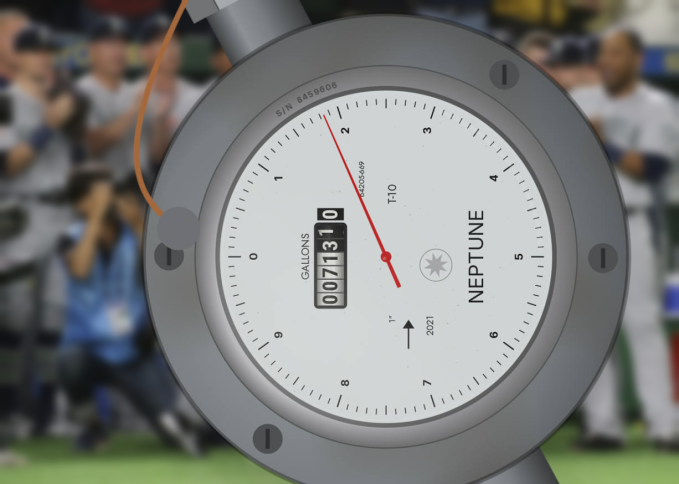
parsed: gal 71311.8
